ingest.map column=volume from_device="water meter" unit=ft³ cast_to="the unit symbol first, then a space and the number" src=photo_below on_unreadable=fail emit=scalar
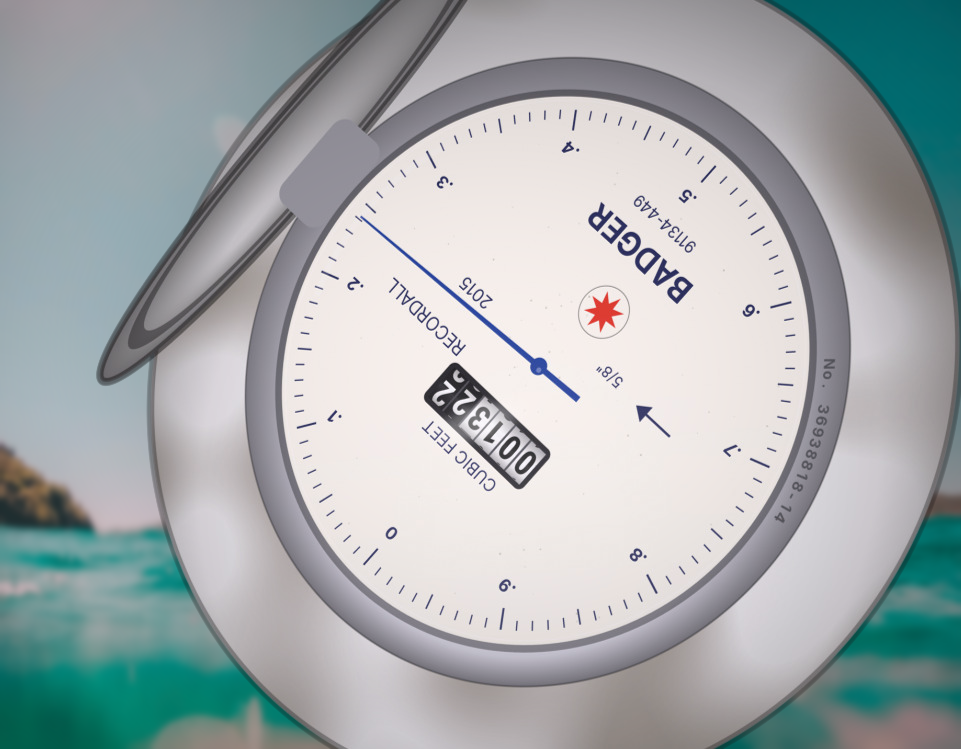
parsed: ft³ 1322.24
